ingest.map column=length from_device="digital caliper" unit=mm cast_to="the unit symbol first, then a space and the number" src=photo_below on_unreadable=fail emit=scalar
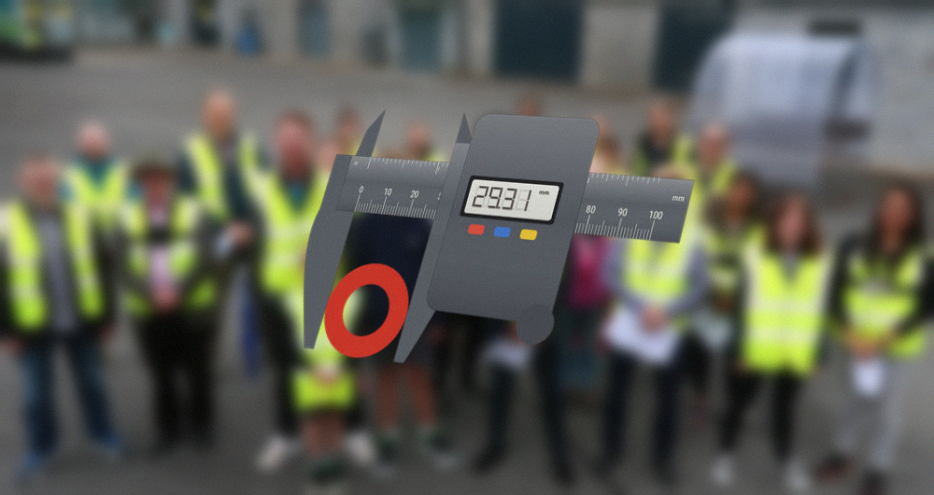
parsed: mm 29.31
